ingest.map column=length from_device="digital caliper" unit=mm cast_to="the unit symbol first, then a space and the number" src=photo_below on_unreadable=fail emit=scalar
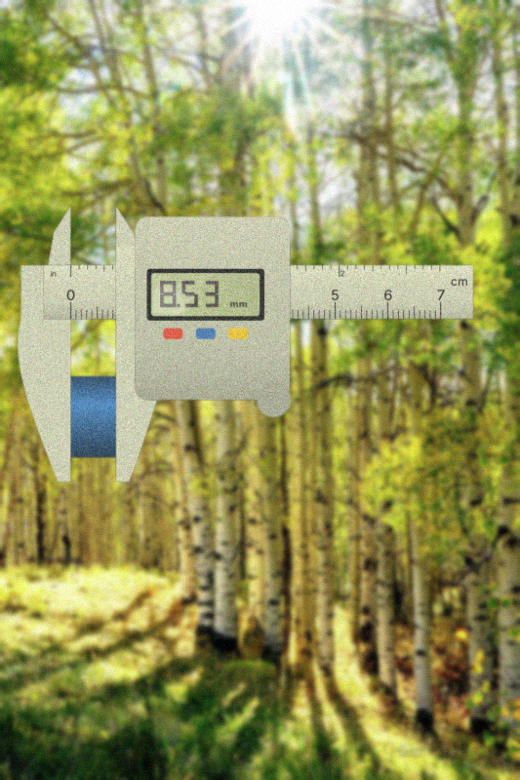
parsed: mm 8.53
